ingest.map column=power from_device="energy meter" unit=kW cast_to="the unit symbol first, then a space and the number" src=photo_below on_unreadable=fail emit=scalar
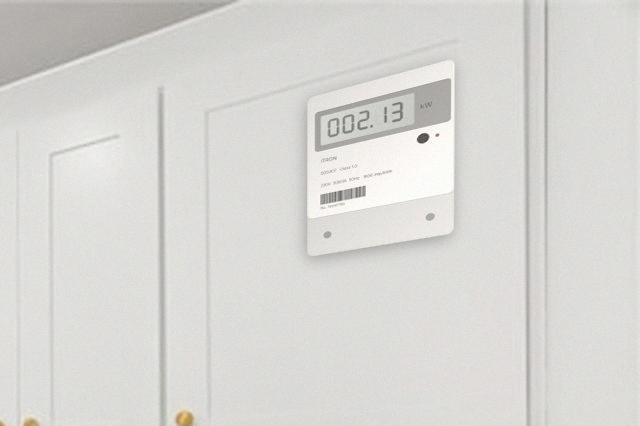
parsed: kW 2.13
